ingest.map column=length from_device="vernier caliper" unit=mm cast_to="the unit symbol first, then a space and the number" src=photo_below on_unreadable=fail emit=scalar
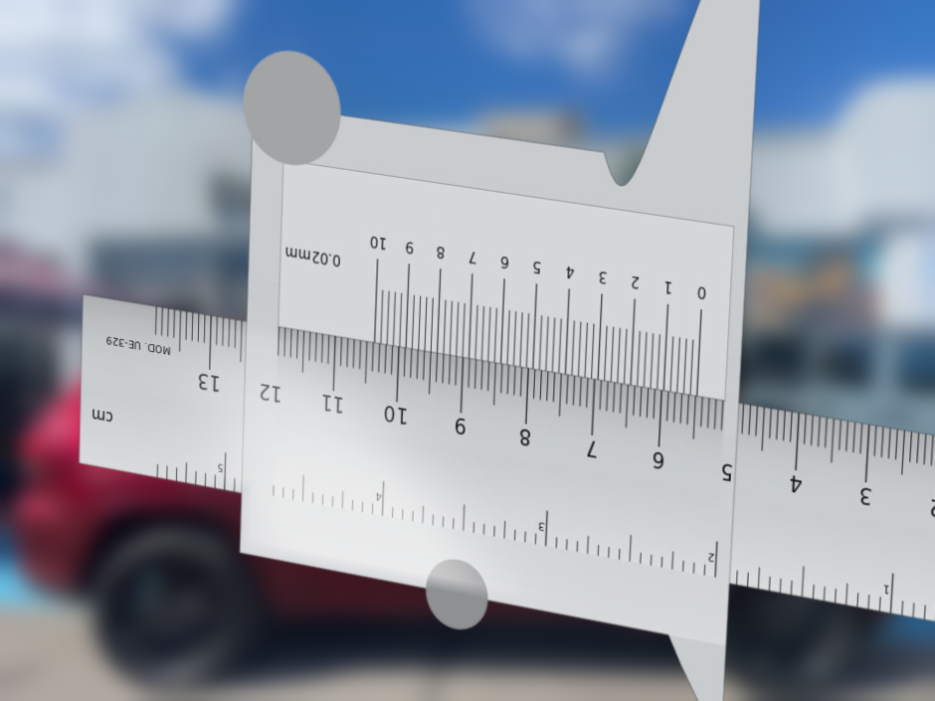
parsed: mm 54.8
